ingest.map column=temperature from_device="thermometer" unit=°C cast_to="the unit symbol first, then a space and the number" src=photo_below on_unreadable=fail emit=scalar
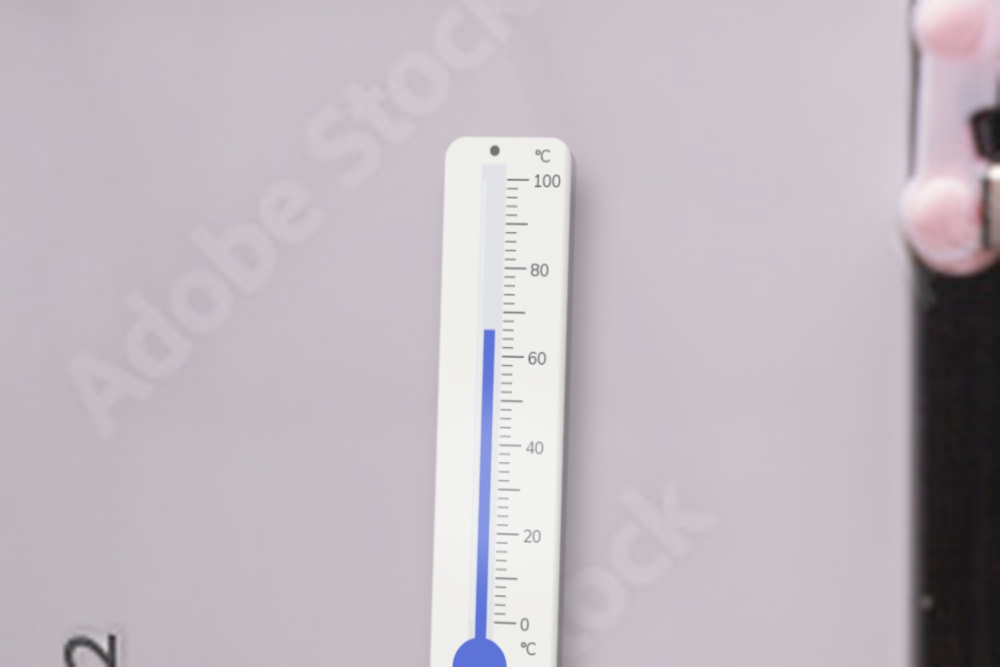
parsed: °C 66
